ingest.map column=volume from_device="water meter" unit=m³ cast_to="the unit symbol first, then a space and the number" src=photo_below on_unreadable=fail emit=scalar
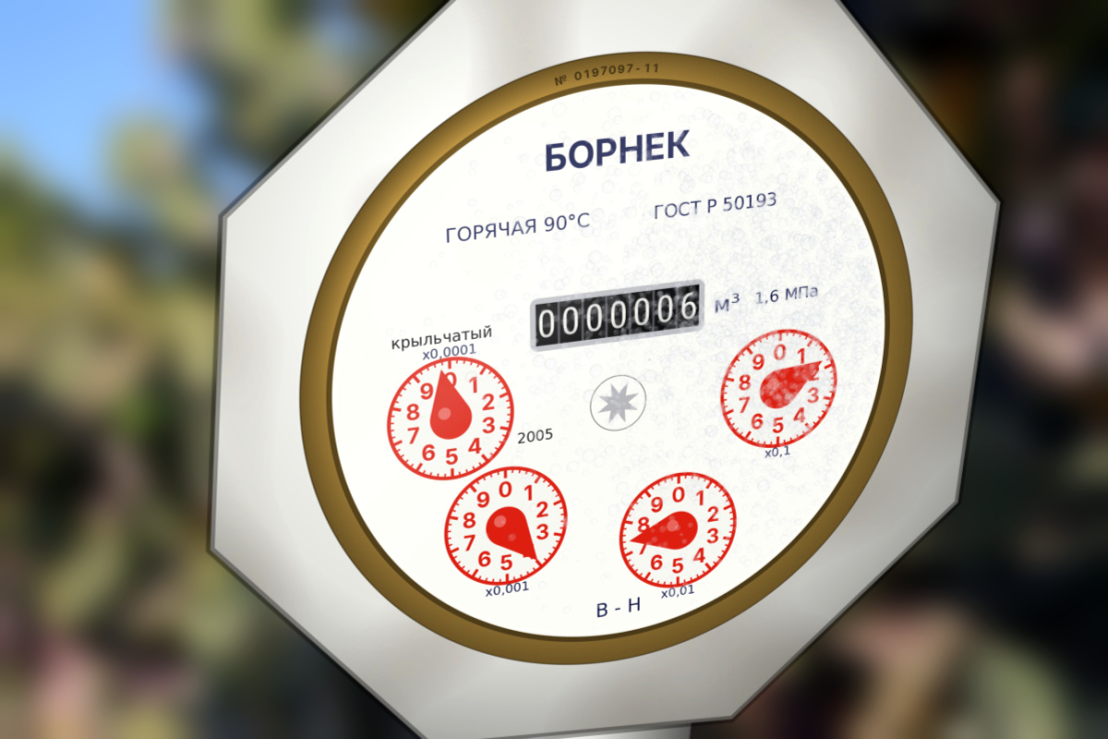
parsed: m³ 6.1739
